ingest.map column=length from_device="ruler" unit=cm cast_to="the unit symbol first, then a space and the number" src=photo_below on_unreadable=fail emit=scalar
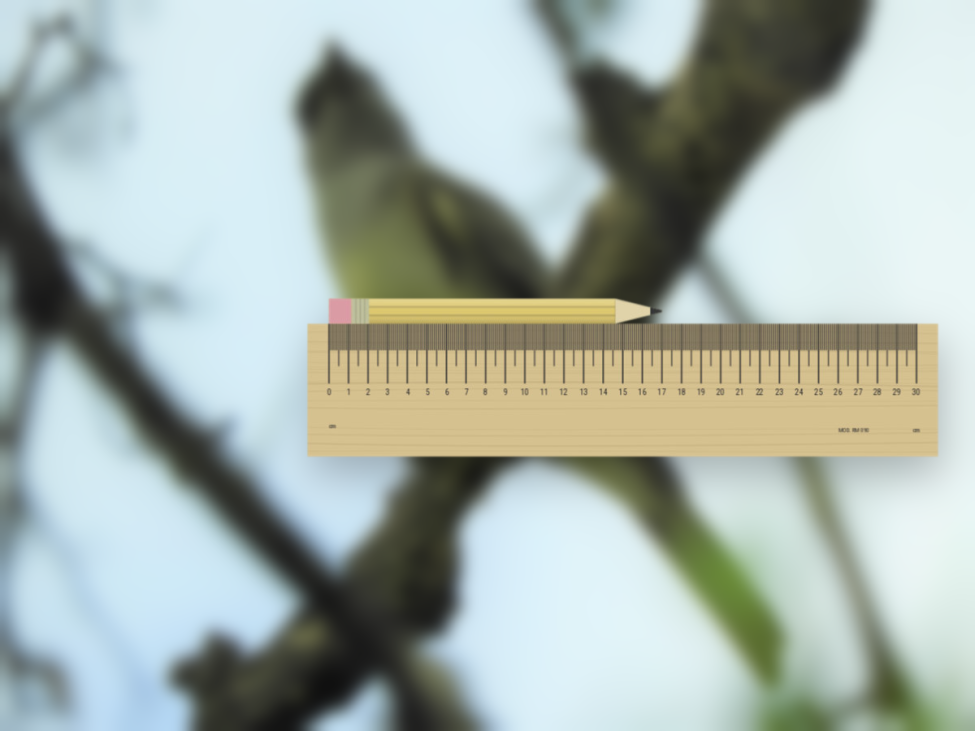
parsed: cm 17
